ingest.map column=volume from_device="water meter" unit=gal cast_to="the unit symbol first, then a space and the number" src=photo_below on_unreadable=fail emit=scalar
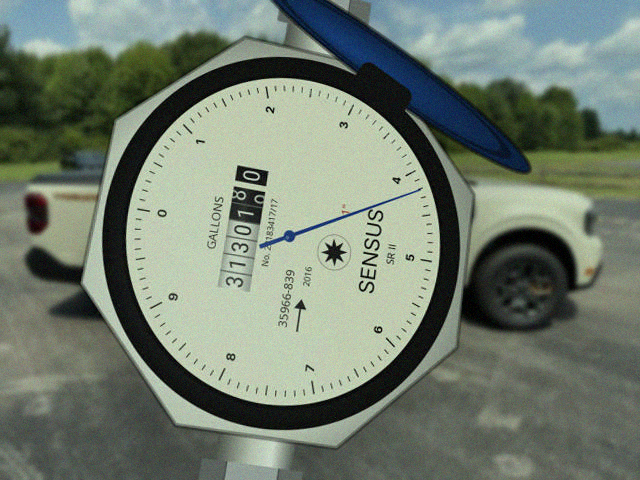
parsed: gal 3130184.2
